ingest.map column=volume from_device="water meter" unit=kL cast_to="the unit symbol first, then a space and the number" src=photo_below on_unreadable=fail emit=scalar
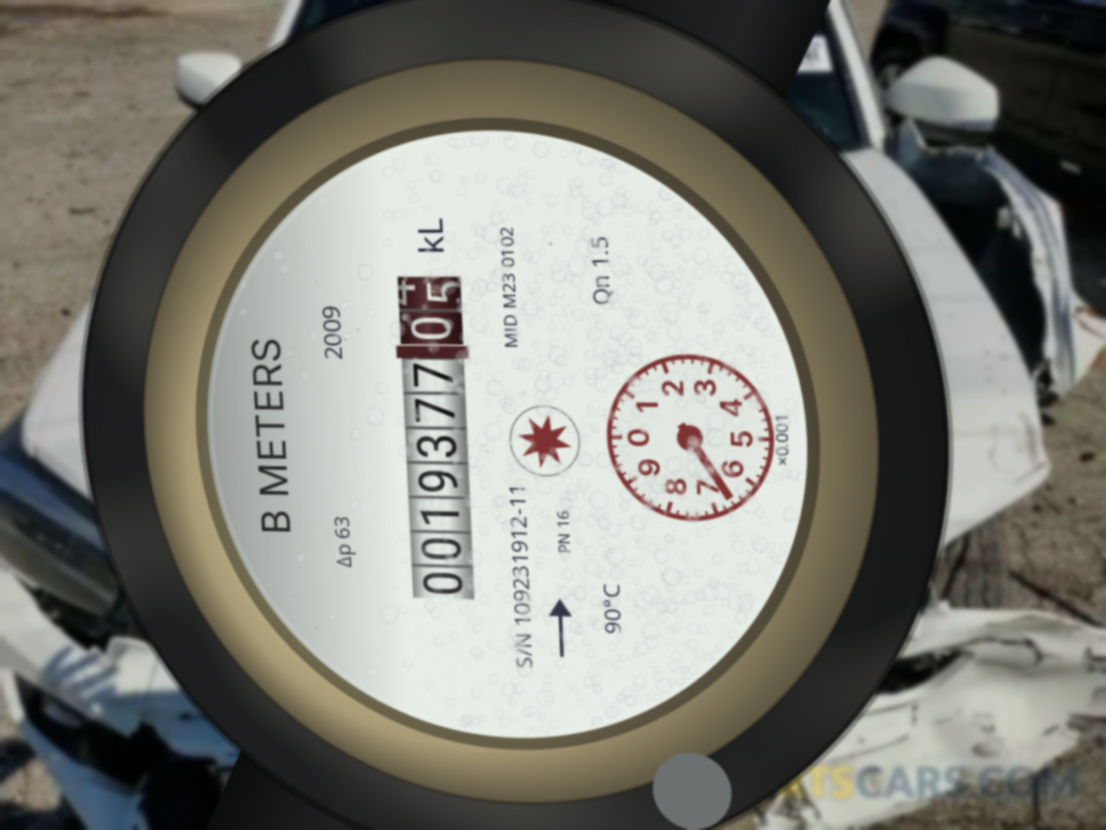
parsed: kL 19377.046
